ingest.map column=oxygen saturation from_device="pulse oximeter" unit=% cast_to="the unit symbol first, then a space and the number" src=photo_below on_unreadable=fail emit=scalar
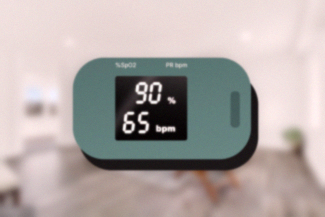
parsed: % 90
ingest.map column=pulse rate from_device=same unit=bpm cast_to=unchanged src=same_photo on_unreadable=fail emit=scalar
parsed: bpm 65
